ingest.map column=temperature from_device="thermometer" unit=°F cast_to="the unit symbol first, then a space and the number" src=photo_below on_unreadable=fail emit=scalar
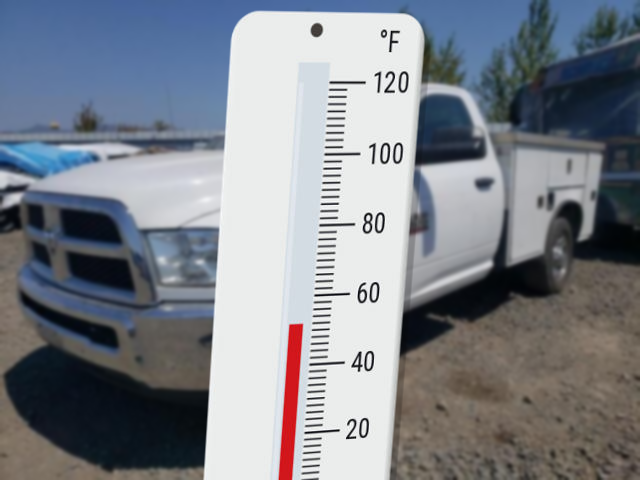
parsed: °F 52
